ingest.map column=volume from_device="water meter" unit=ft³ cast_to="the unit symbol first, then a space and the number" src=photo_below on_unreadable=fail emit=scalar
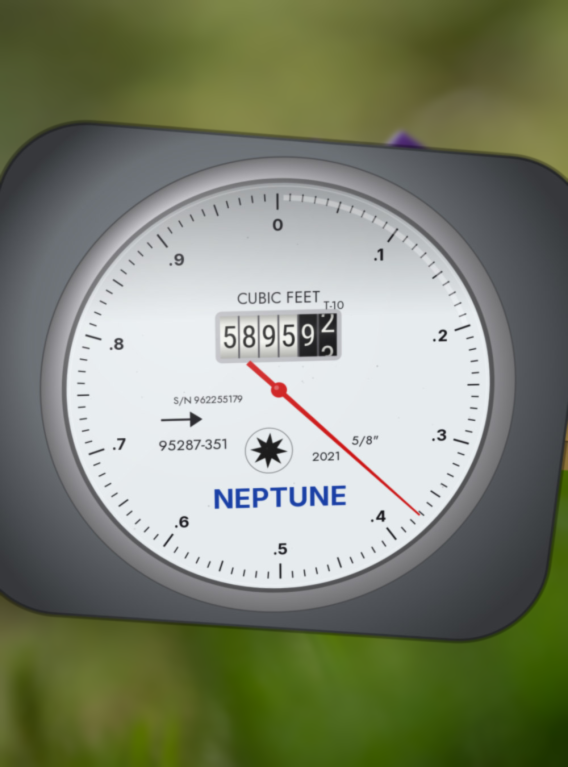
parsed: ft³ 589592.37
